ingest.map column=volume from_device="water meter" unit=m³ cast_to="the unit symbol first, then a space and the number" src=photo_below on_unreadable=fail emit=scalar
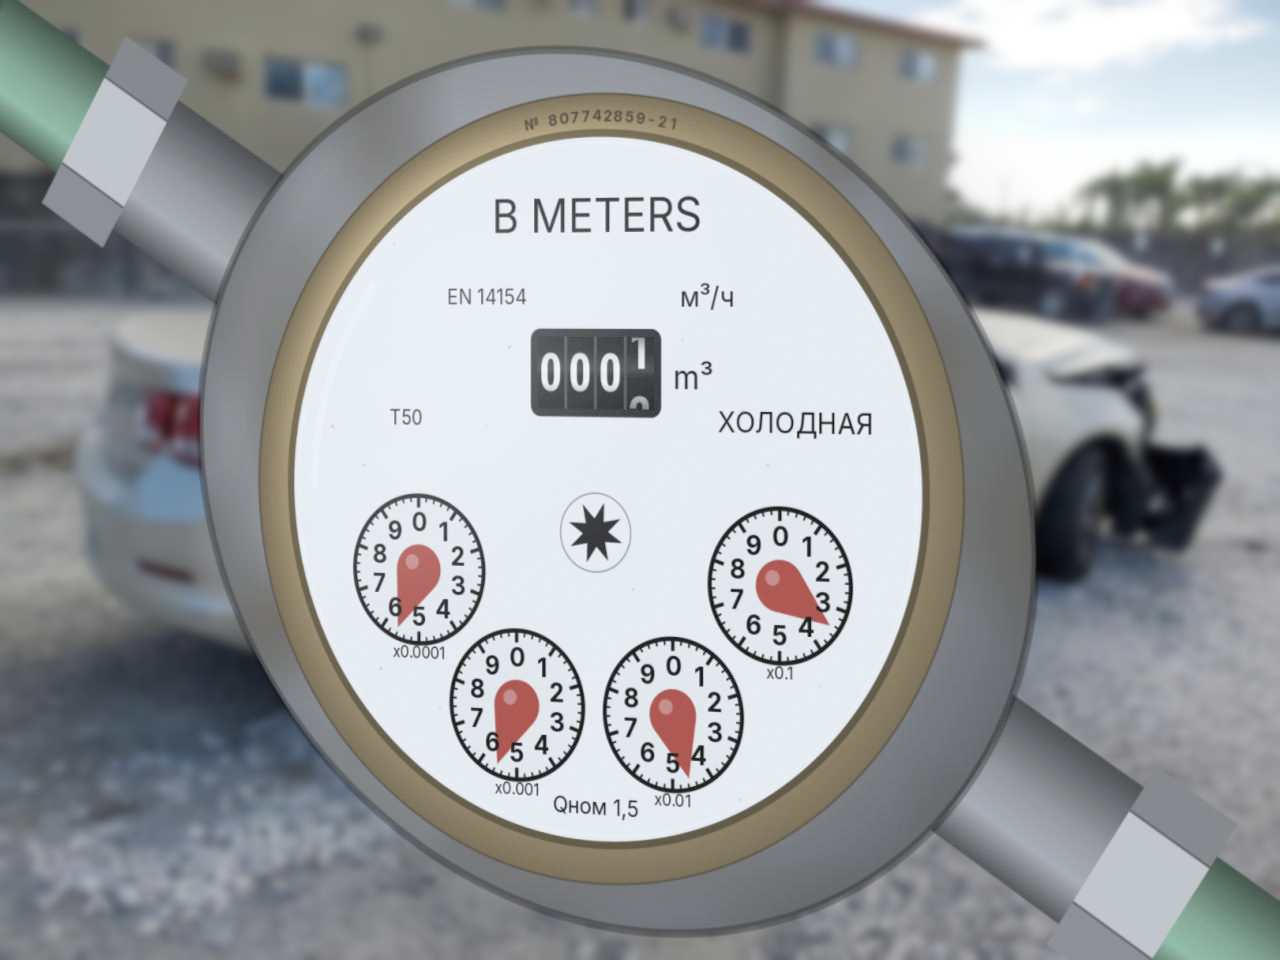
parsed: m³ 1.3455
